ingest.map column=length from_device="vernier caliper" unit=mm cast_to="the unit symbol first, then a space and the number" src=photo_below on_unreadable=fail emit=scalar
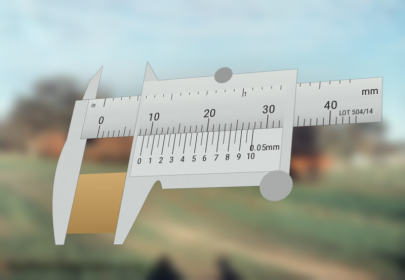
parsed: mm 8.8
